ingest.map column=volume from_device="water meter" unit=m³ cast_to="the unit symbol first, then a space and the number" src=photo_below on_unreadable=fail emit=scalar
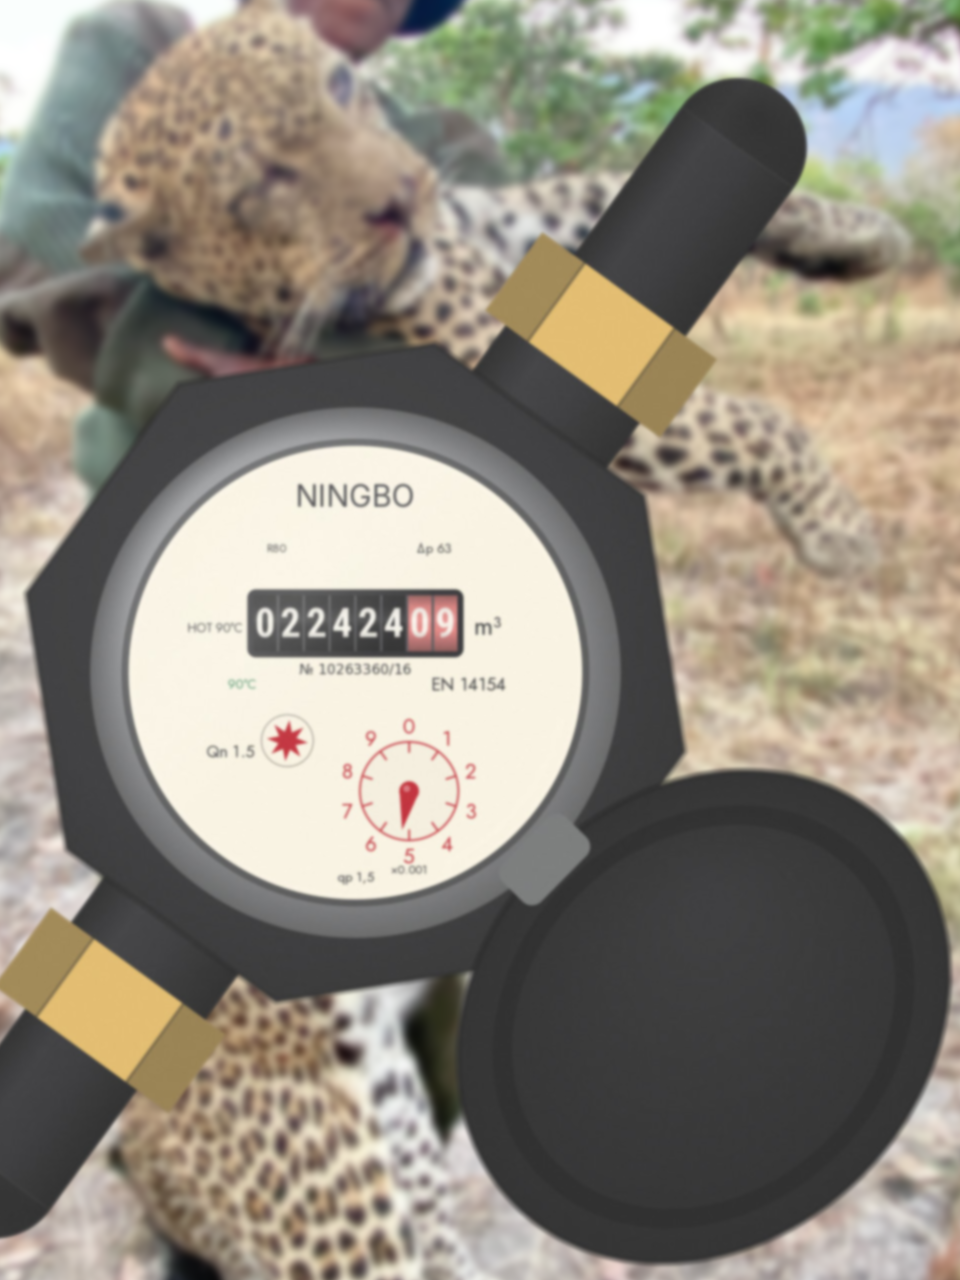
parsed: m³ 22424.095
